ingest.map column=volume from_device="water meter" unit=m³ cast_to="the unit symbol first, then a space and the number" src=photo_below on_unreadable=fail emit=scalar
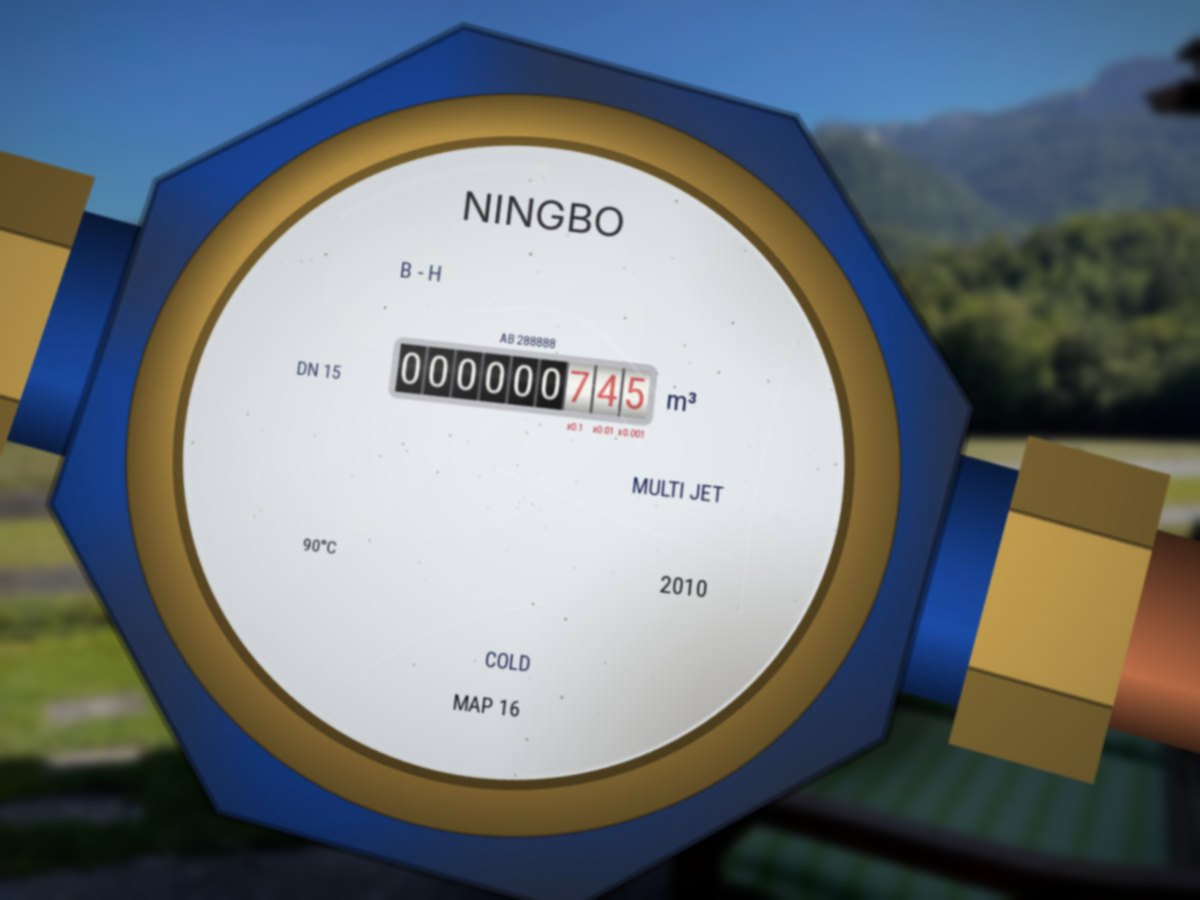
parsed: m³ 0.745
